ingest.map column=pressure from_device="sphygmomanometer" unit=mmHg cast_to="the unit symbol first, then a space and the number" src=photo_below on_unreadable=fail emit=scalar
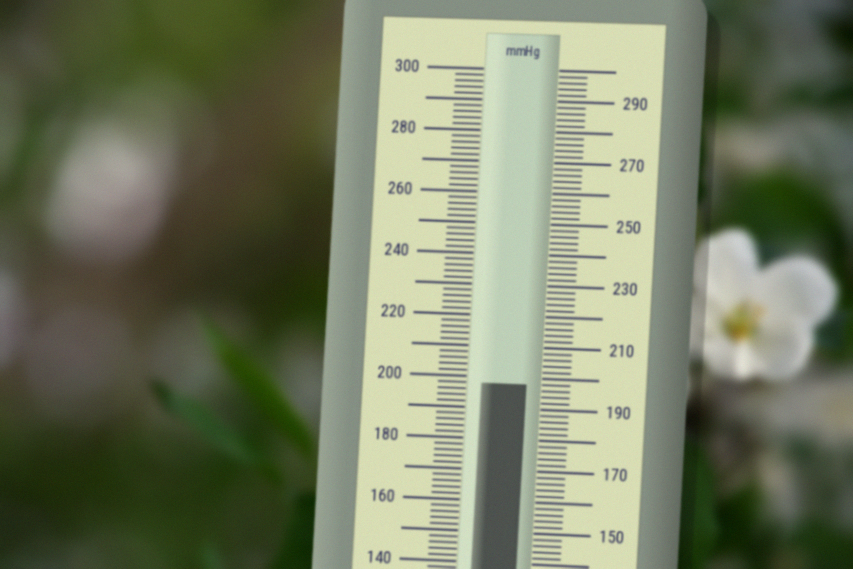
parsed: mmHg 198
